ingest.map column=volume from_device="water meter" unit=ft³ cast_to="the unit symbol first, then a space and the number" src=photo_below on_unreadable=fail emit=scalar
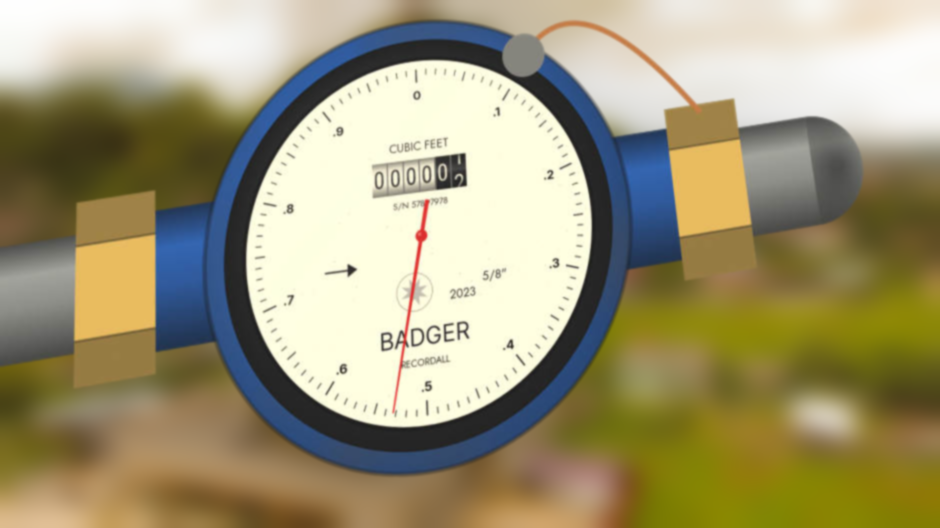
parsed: ft³ 1.53
